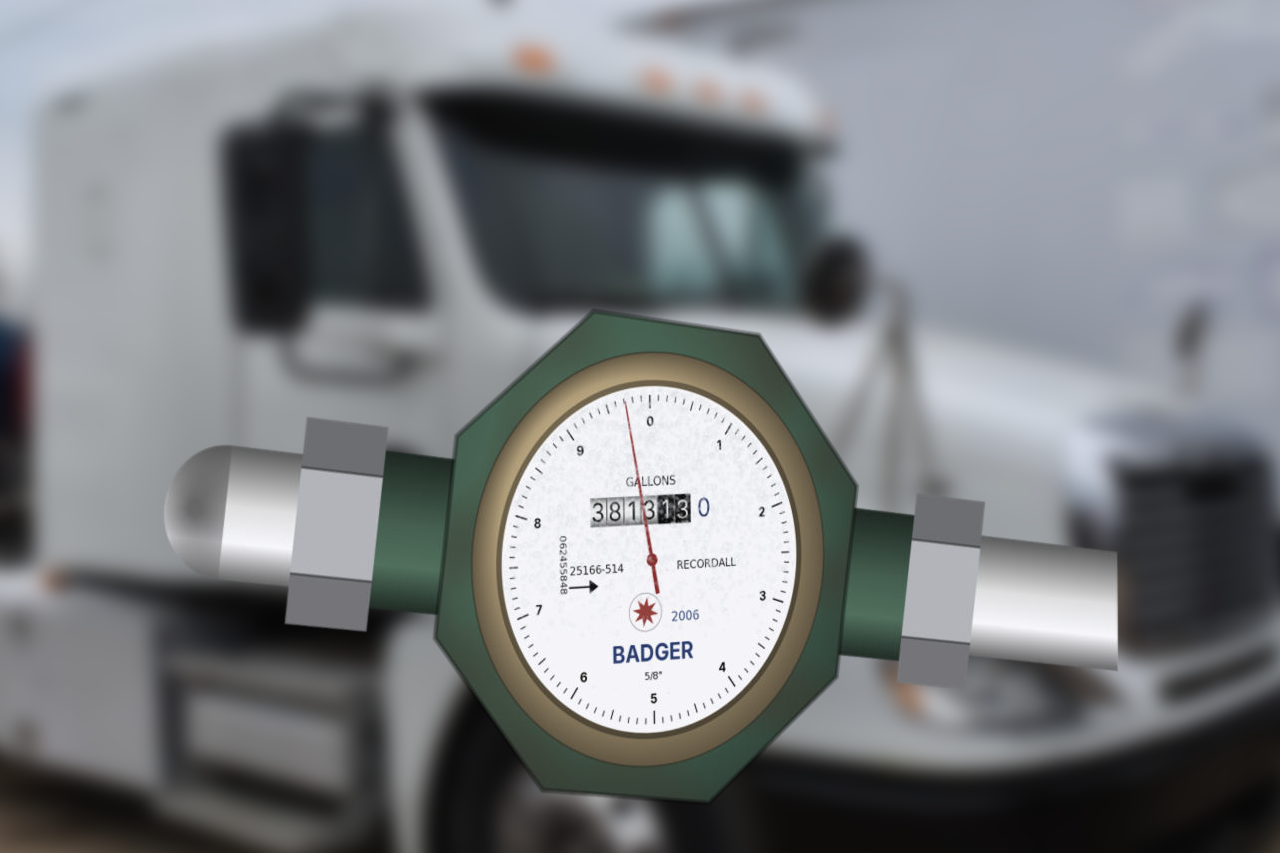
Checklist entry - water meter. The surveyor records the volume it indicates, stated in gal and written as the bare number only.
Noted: 3813129.7
